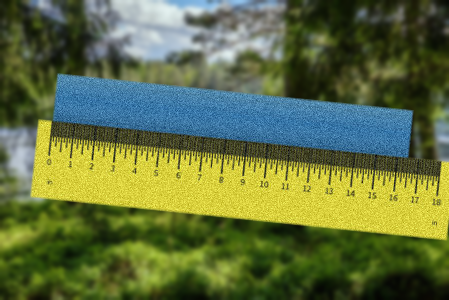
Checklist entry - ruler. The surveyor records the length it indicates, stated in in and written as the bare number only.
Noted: 16.5
